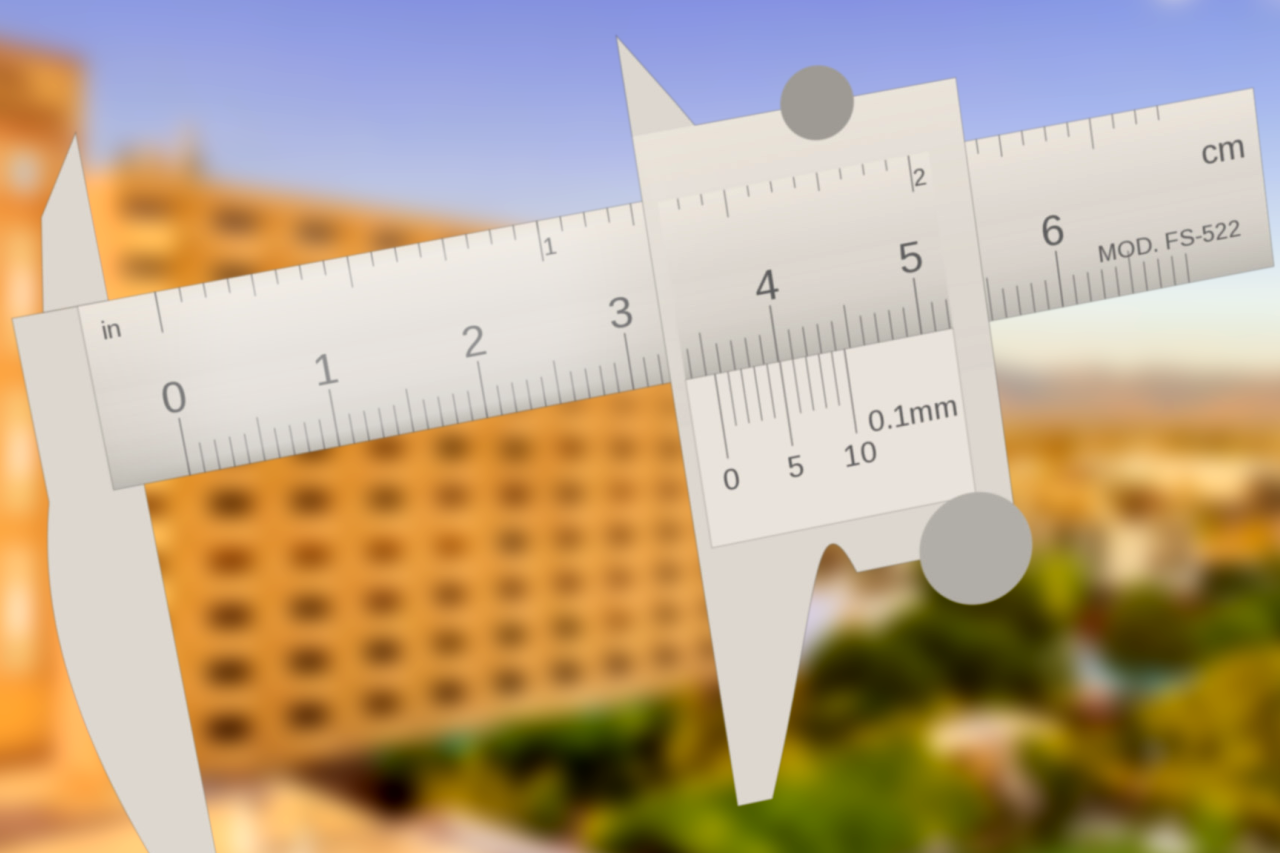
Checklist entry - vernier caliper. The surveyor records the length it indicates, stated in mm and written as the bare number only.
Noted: 35.6
